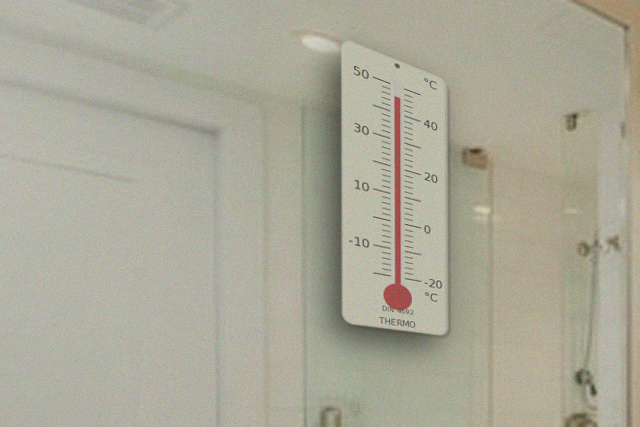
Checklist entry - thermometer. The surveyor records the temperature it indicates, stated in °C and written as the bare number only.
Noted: 46
